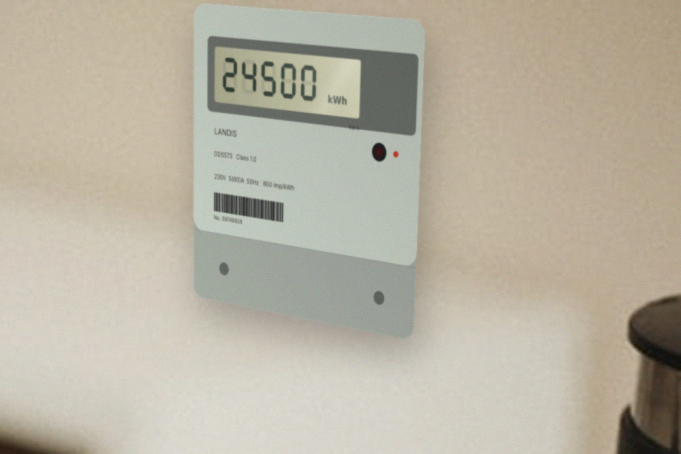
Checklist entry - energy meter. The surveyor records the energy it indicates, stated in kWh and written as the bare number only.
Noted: 24500
